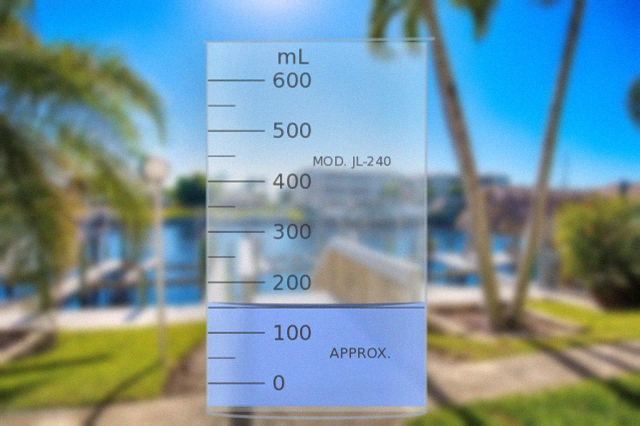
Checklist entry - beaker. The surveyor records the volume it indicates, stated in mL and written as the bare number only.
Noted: 150
